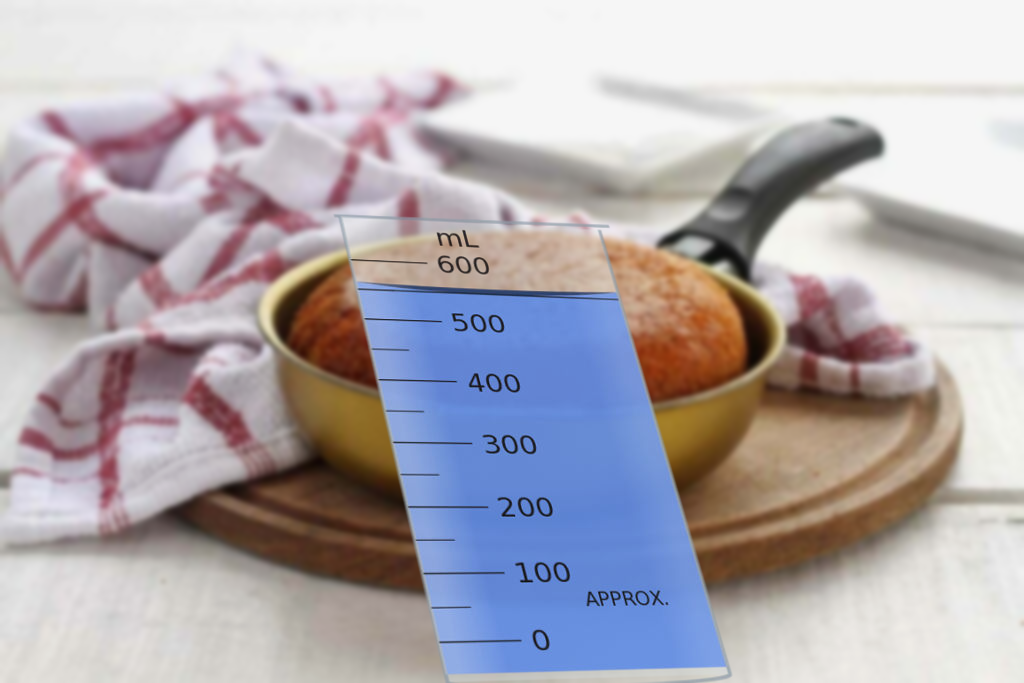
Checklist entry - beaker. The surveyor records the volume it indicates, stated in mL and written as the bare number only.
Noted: 550
